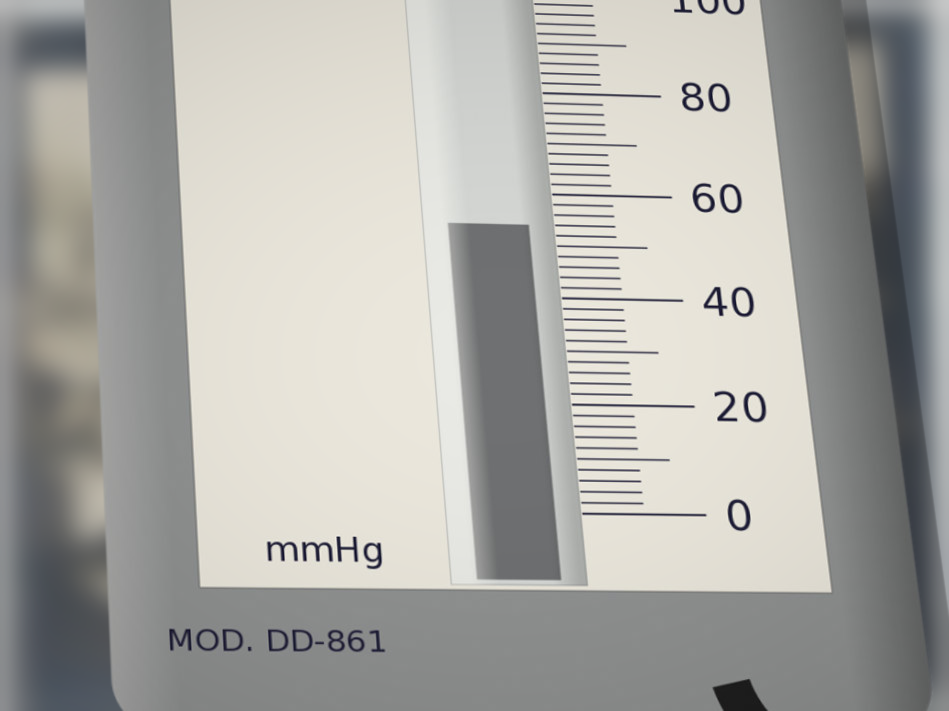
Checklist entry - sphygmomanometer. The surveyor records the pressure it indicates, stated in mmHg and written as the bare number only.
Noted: 54
